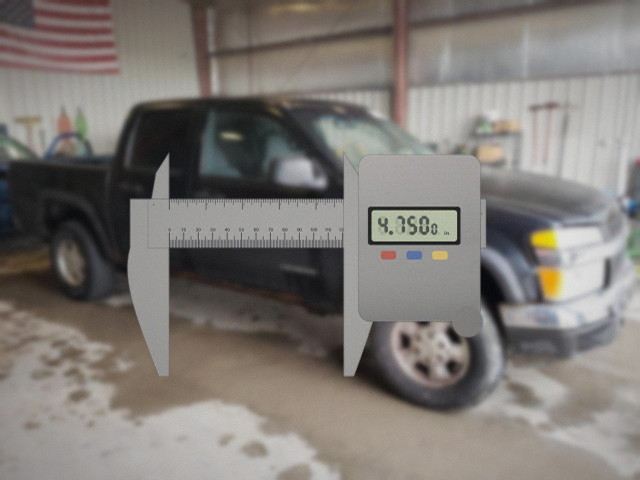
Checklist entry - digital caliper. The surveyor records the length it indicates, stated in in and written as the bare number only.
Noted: 4.7500
